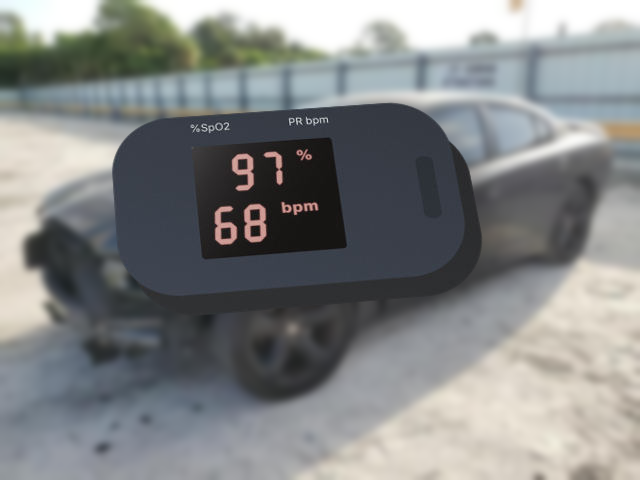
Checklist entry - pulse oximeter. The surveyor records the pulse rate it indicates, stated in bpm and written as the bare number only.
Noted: 68
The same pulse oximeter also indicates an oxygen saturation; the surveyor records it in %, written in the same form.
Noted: 97
